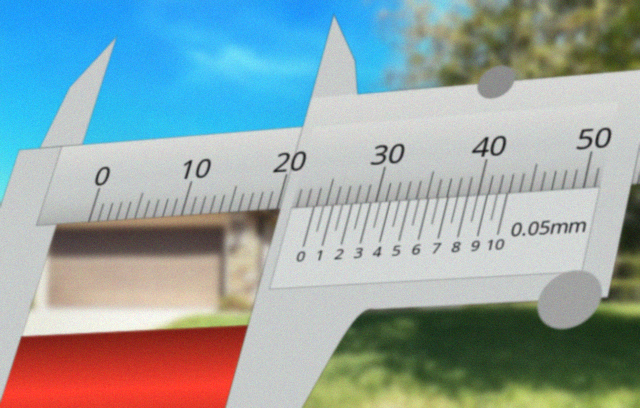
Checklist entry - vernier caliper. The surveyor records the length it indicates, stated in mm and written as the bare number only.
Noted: 23.8
